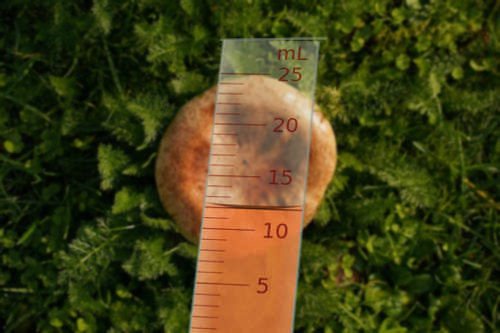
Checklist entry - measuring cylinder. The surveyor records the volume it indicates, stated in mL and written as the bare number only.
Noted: 12
